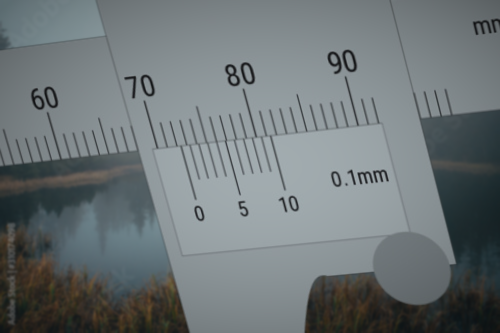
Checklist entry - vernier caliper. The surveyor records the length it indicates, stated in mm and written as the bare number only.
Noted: 72.4
